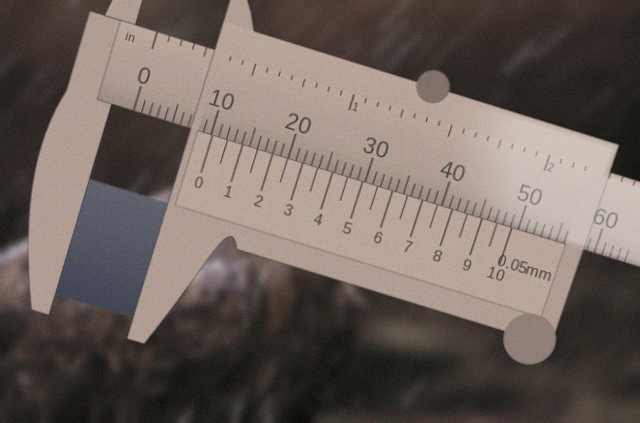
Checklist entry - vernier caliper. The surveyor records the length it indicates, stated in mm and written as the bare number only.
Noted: 10.2
